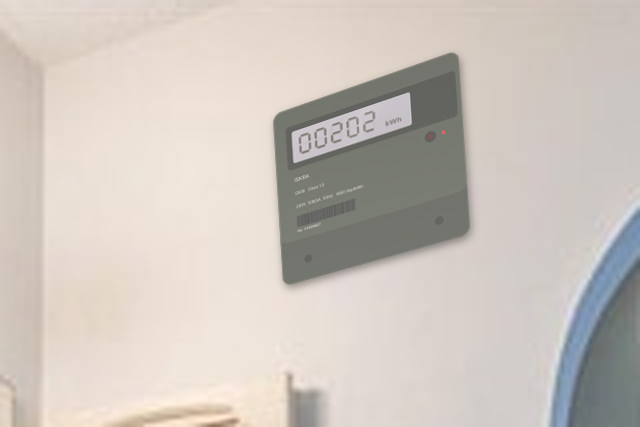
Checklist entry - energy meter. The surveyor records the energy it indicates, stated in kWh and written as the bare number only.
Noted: 202
